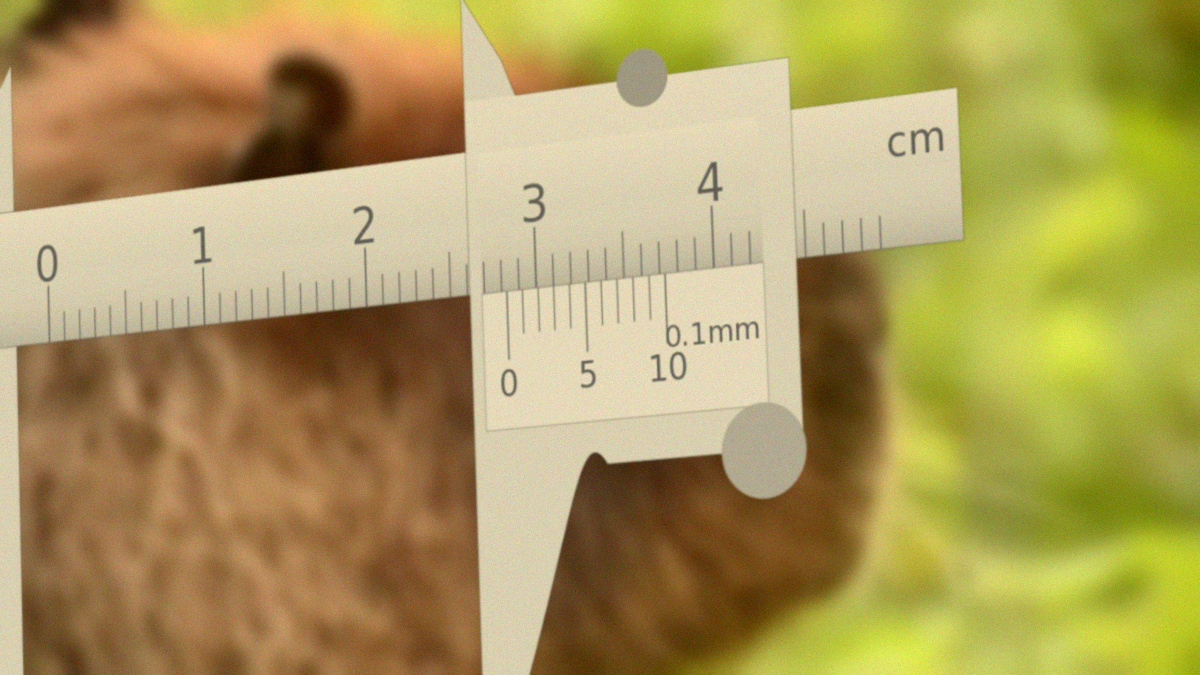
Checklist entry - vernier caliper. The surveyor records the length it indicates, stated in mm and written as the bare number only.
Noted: 28.3
